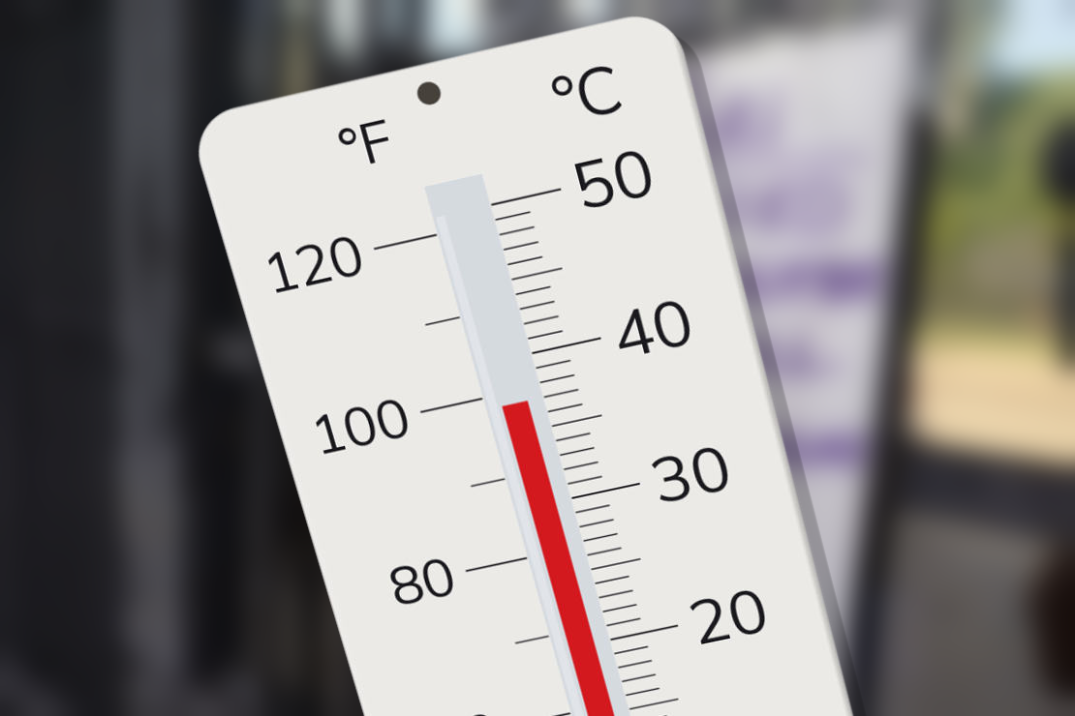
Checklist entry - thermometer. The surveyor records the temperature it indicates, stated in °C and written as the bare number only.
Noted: 37
